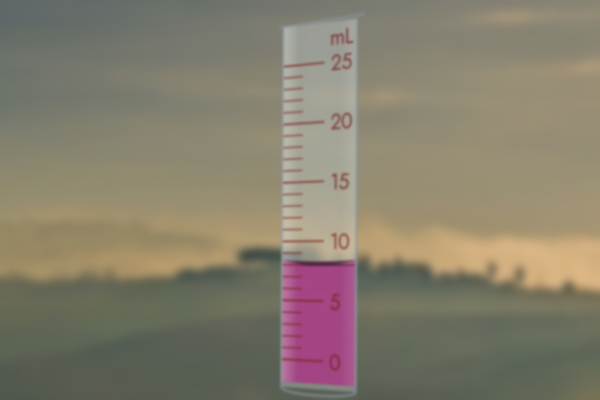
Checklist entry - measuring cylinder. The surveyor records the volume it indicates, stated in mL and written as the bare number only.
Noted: 8
